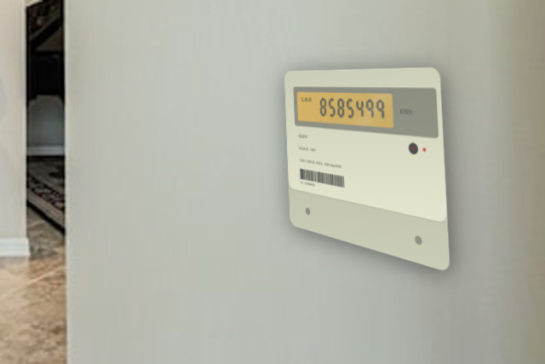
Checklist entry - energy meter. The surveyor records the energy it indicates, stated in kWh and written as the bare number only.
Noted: 8585499
